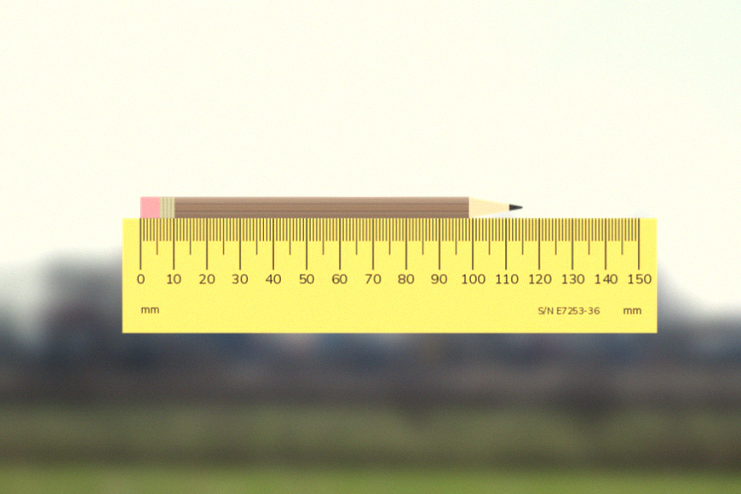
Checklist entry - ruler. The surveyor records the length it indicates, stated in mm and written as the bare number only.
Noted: 115
